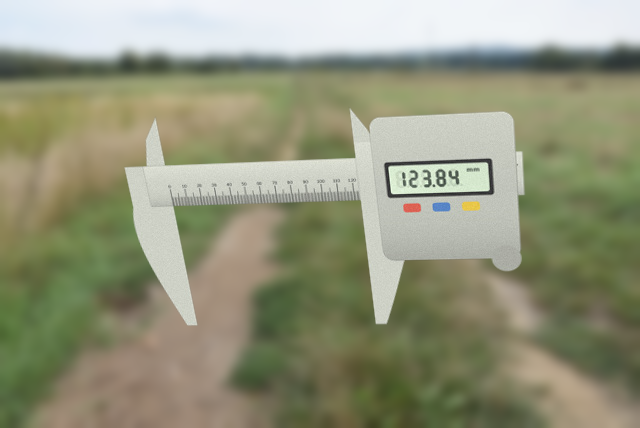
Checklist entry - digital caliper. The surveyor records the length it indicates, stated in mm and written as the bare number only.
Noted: 123.84
